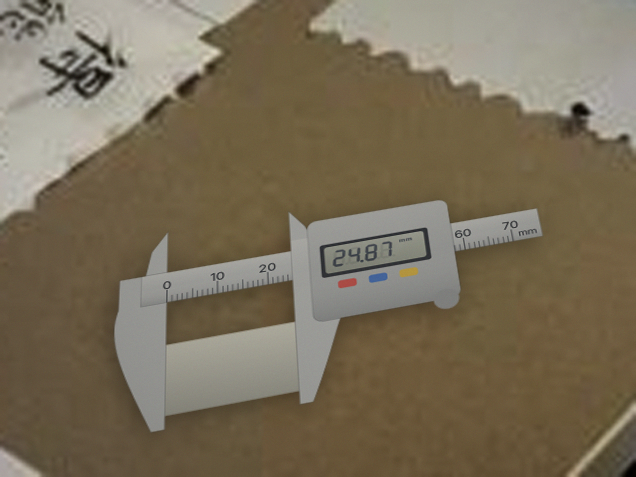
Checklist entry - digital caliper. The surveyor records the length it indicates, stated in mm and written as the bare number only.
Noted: 24.87
